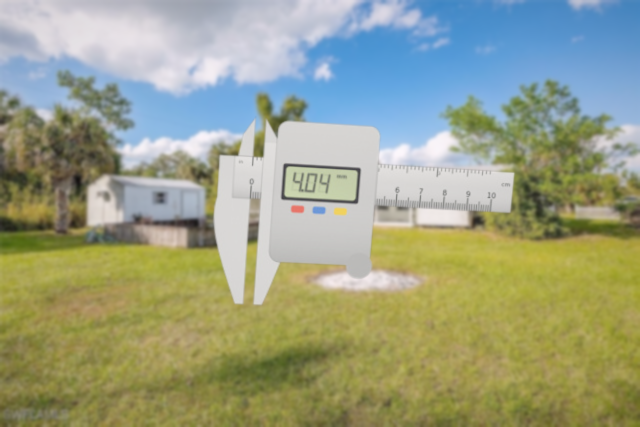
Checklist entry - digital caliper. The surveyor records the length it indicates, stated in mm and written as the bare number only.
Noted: 4.04
